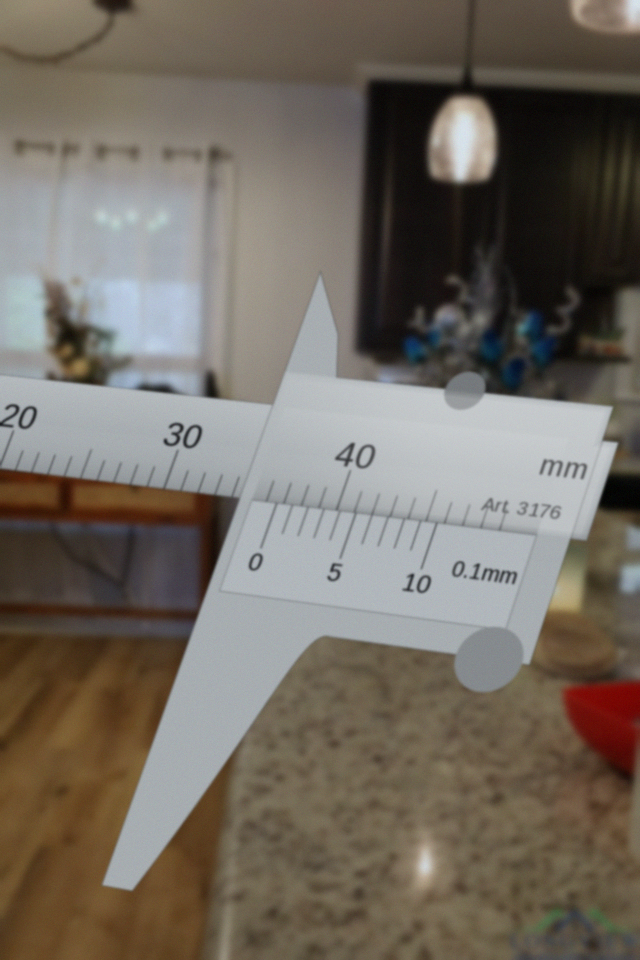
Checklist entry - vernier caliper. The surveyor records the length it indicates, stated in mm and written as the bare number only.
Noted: 36.6
